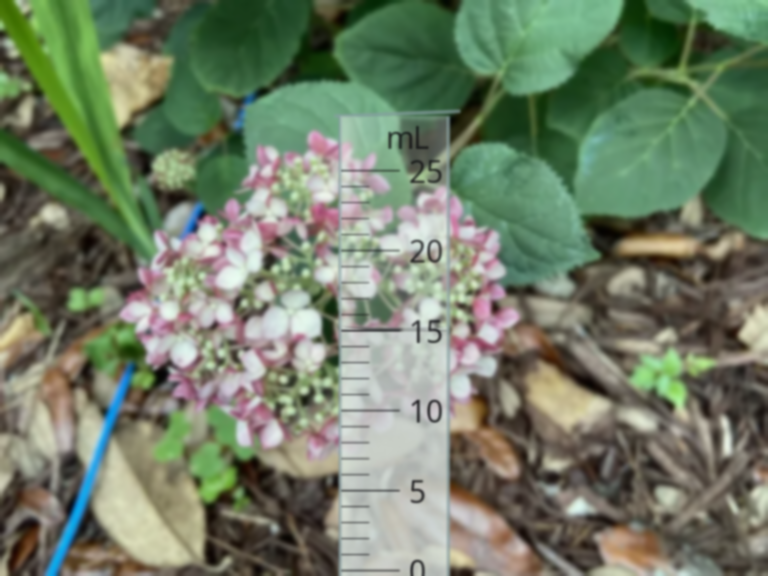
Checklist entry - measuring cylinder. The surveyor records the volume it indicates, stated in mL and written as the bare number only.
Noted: 15
